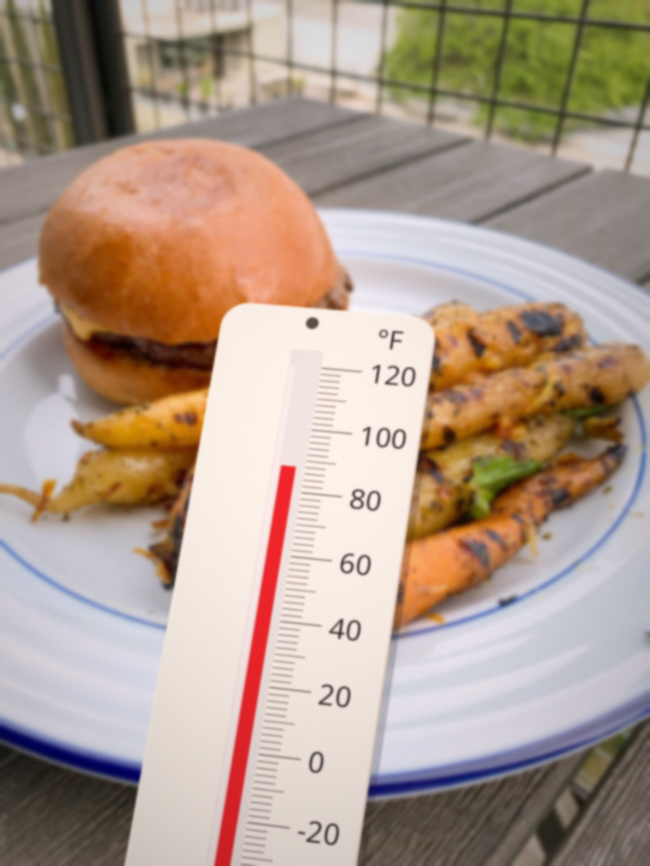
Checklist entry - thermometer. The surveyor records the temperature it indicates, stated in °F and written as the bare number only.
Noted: 88
